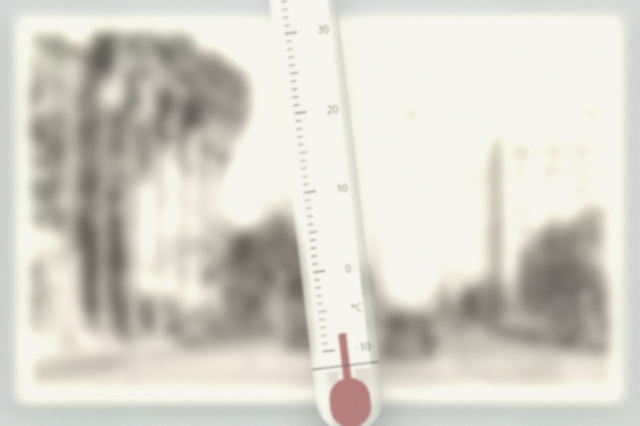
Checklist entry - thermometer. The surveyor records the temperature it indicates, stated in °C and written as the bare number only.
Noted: -8
